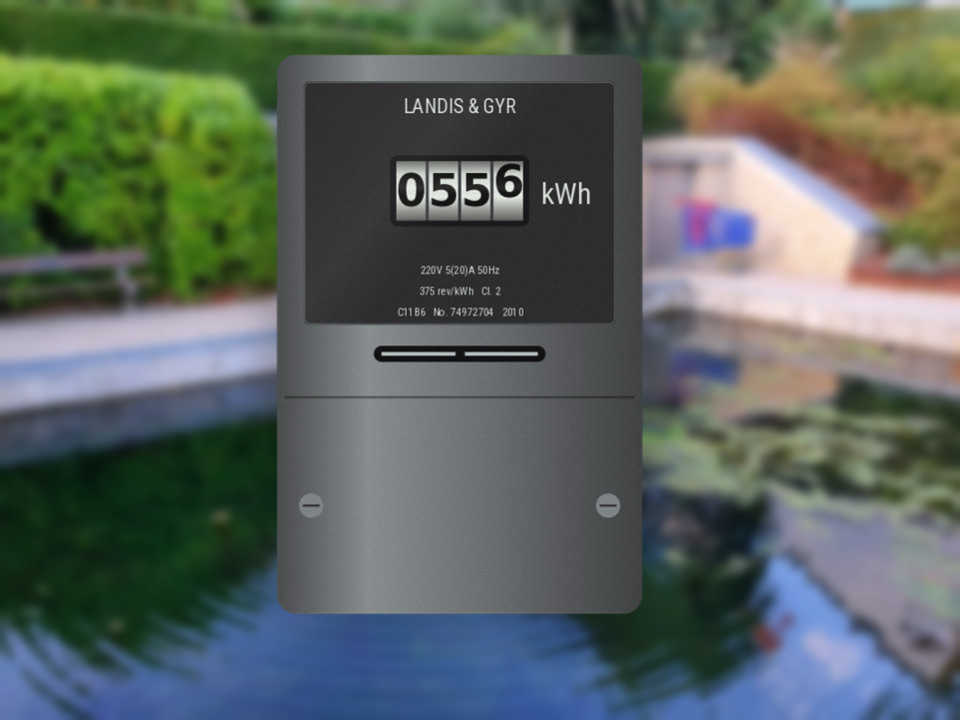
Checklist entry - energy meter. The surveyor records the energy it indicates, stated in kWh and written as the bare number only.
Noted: 556
